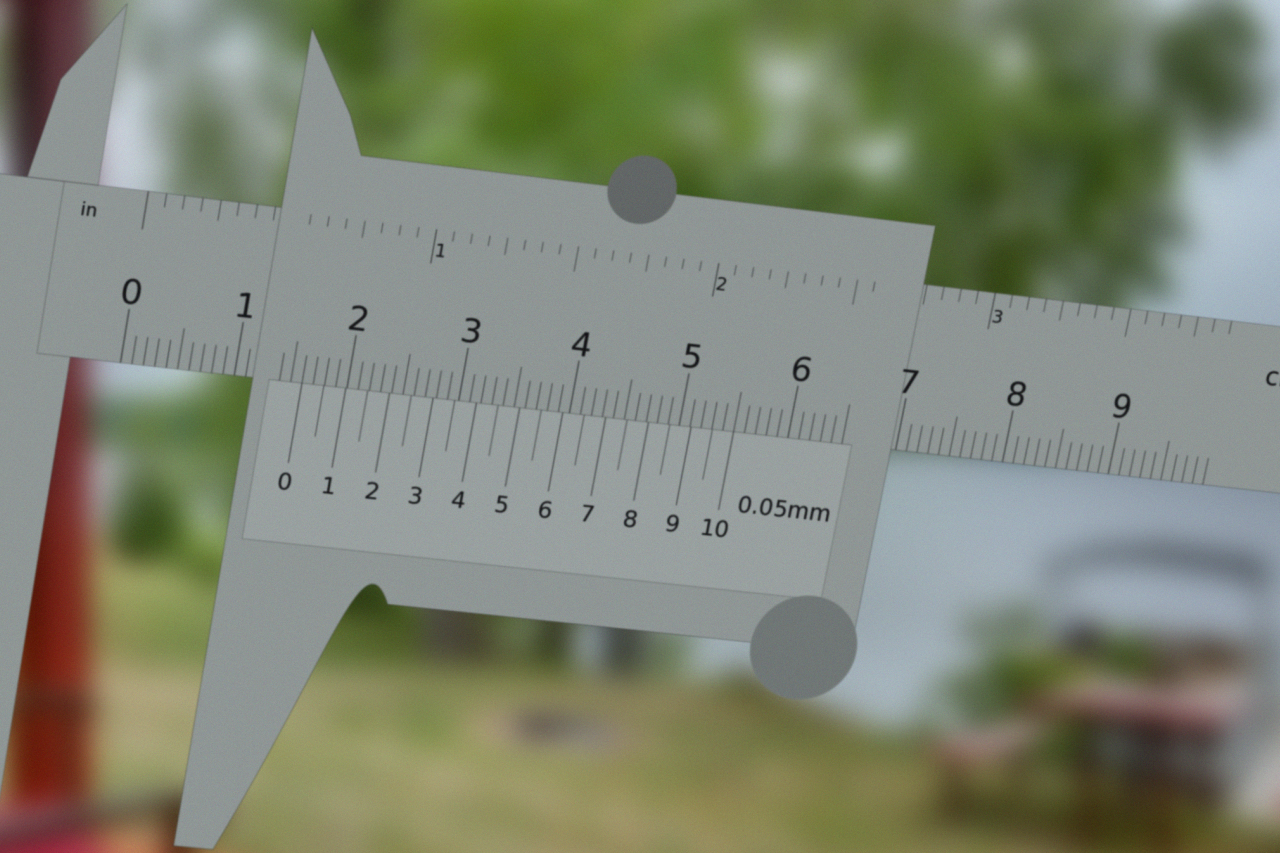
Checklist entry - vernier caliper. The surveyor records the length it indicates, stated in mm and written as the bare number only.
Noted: 16.0
